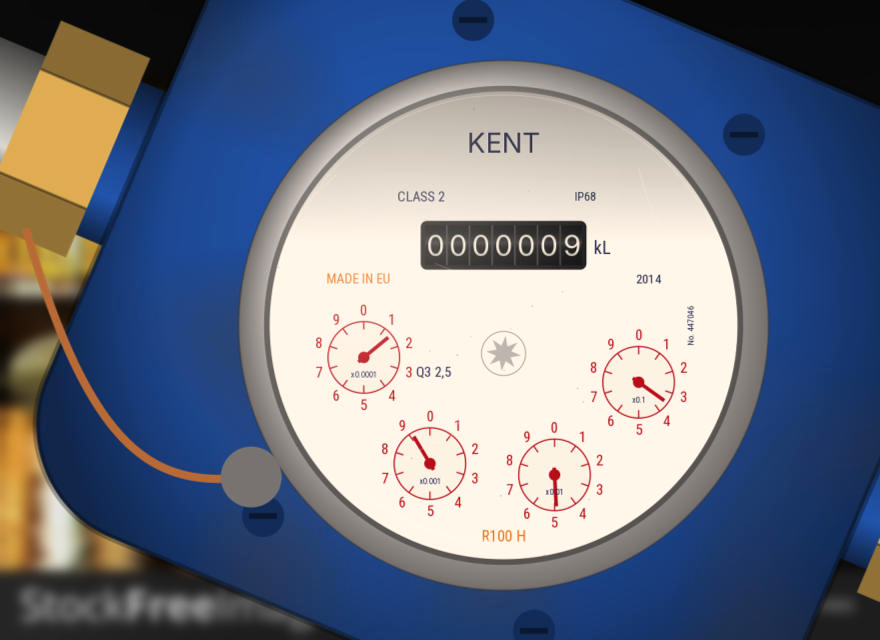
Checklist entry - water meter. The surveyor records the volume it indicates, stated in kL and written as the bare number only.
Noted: 9.3491
